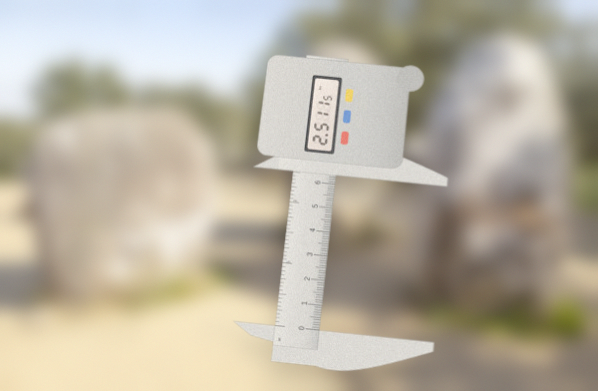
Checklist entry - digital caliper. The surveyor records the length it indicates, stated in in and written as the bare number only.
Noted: 2.5115
